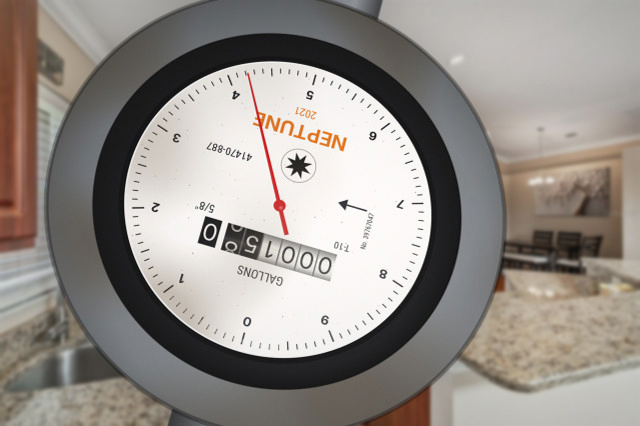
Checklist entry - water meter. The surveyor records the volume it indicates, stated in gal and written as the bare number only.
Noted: 1584.2
